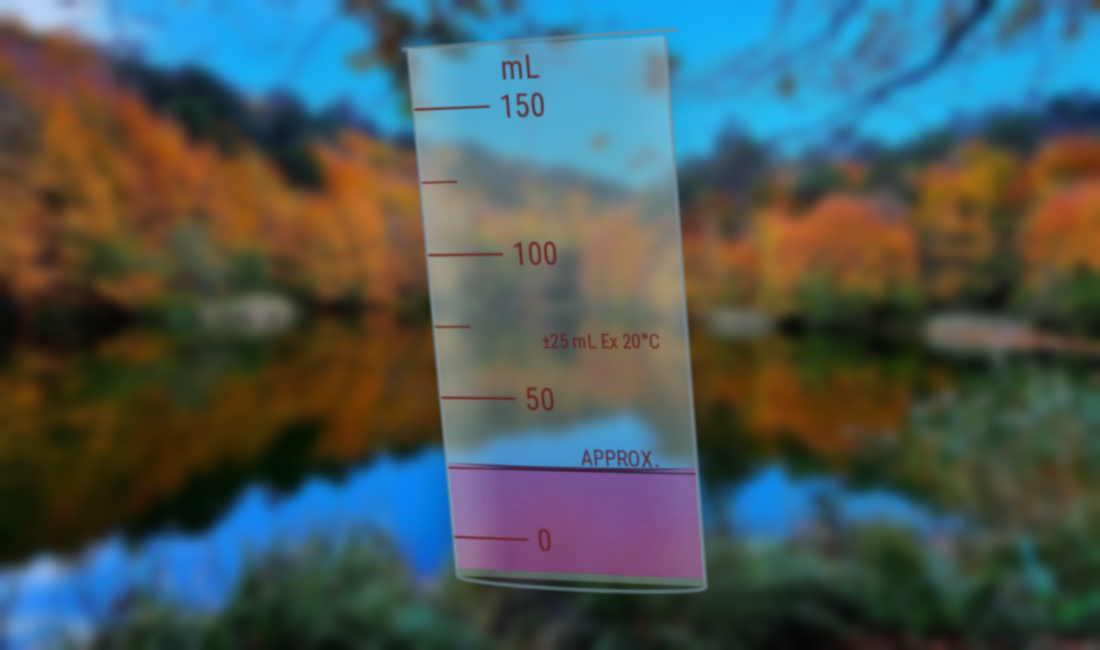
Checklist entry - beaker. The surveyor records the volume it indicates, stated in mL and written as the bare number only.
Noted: 25
